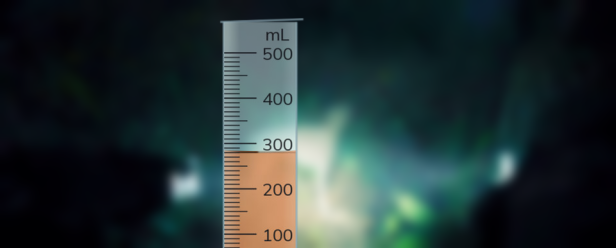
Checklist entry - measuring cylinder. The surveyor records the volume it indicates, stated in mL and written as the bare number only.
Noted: 280
